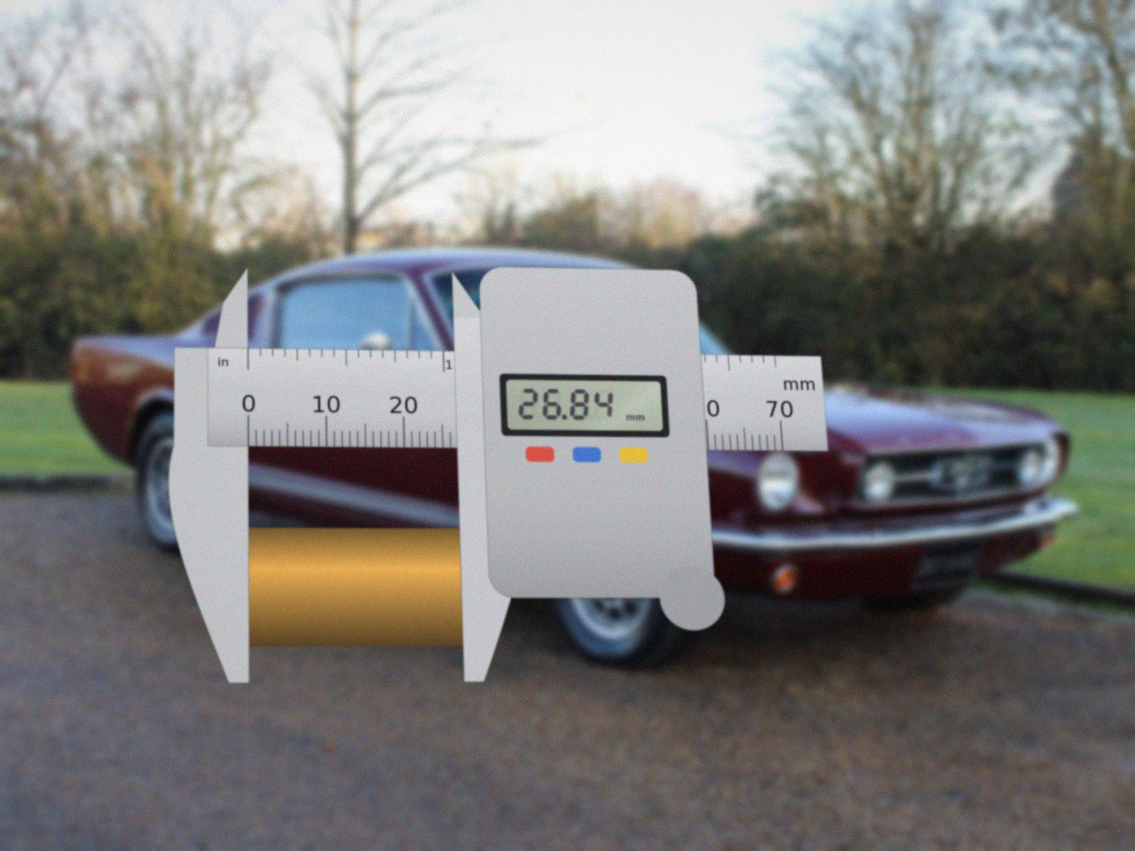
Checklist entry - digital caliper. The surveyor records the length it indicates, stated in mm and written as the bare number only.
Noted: 26.84
